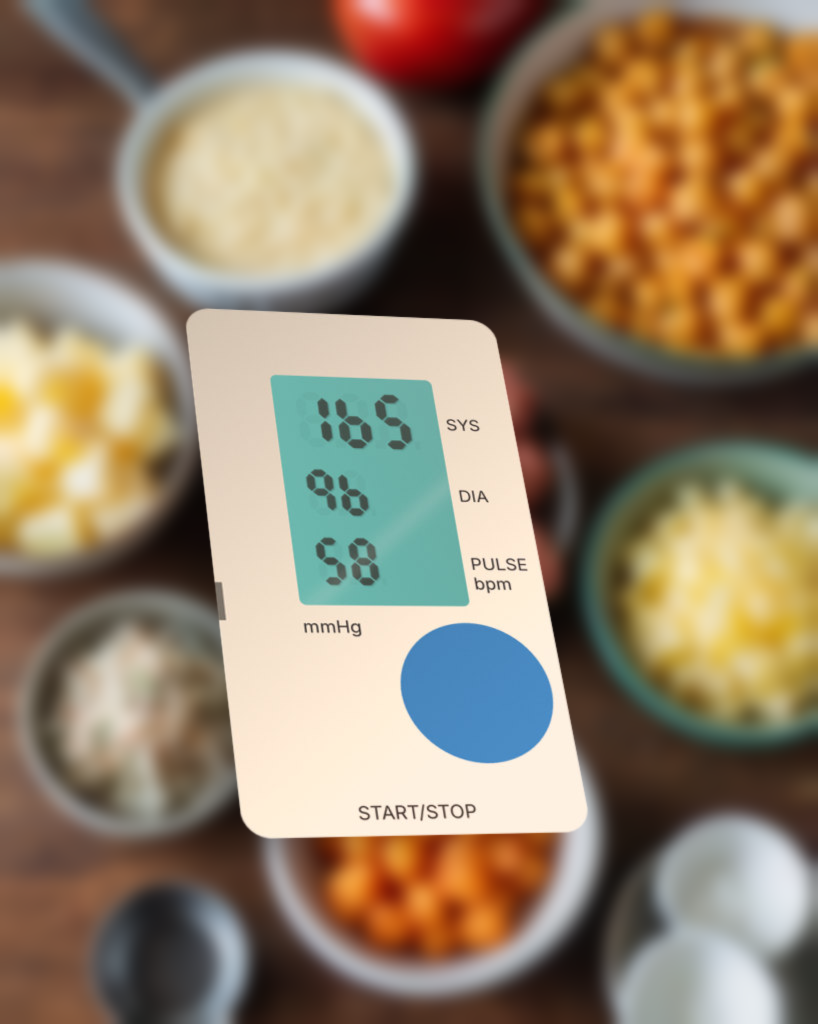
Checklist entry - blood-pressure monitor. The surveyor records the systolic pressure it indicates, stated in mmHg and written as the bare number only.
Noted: 165
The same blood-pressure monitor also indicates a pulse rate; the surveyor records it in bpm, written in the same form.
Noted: 58
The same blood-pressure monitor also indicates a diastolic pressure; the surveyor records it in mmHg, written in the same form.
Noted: 96
